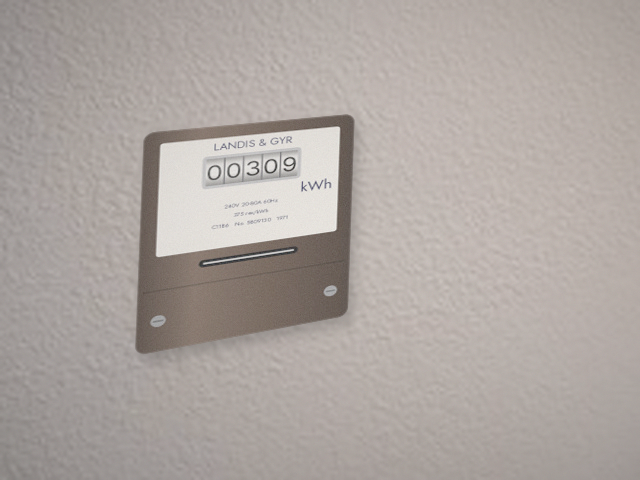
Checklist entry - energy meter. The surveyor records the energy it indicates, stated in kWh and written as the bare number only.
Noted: 309
